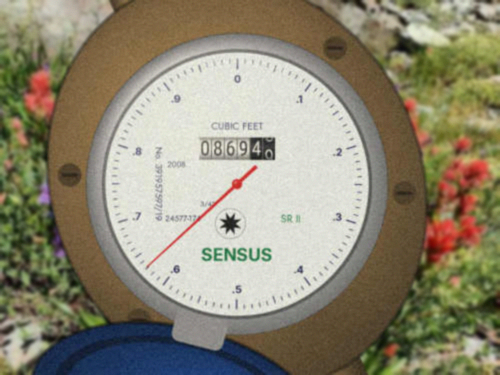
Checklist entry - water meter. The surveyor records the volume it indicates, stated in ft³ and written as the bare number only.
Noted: 86948.63
